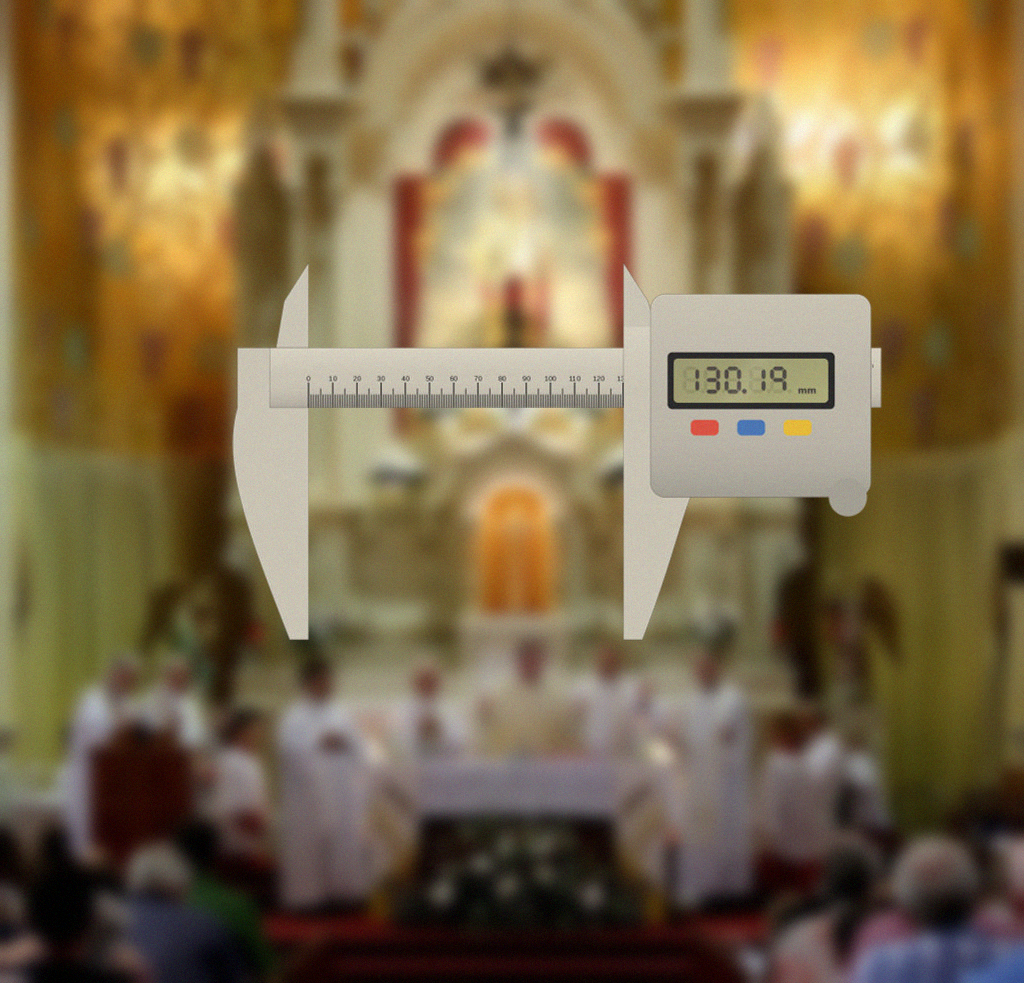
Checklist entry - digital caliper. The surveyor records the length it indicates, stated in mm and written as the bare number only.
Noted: 130.19
